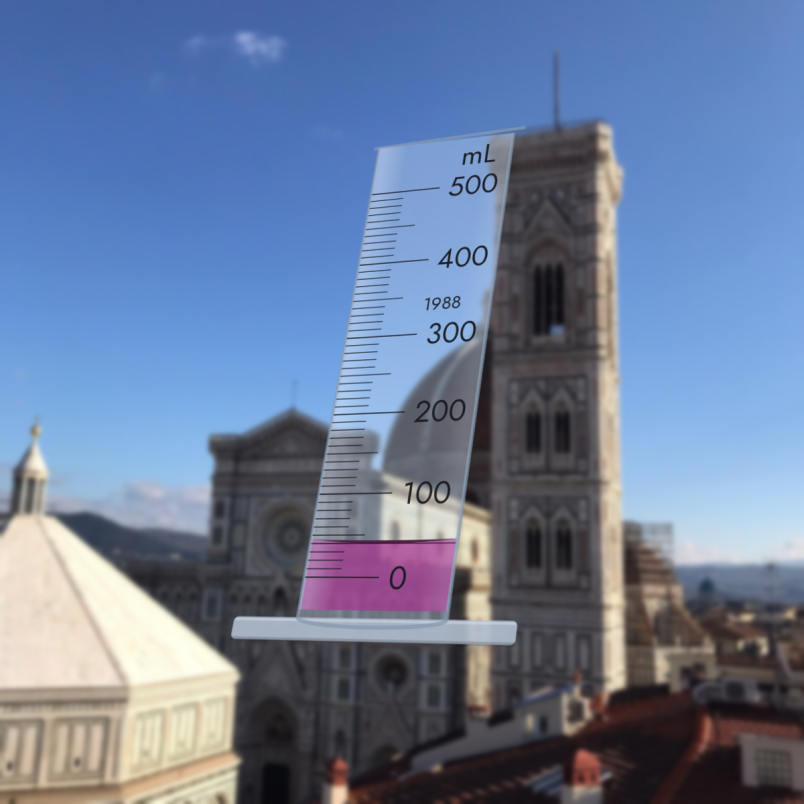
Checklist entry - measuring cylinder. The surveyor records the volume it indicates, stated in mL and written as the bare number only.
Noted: 40
